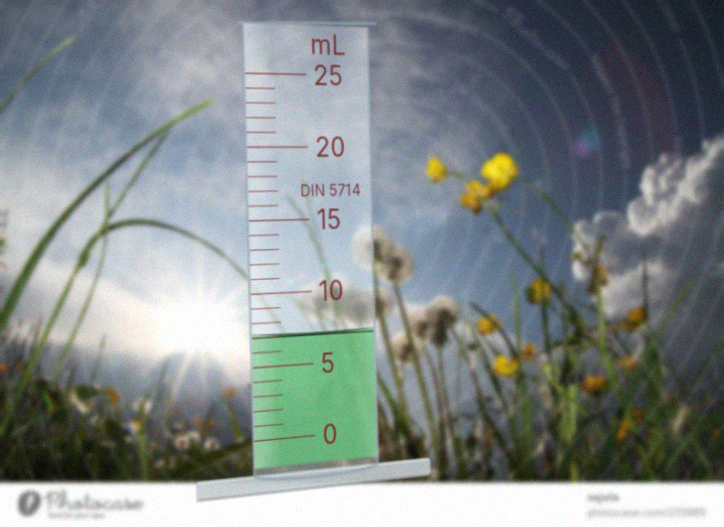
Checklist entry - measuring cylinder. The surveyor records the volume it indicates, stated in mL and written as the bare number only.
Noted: 7
